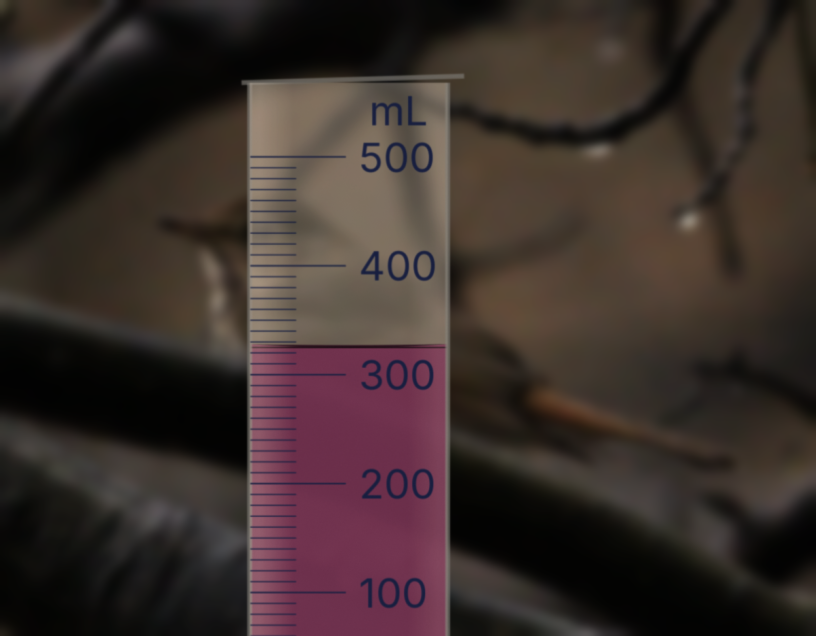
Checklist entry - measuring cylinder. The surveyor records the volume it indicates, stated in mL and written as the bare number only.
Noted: 325
